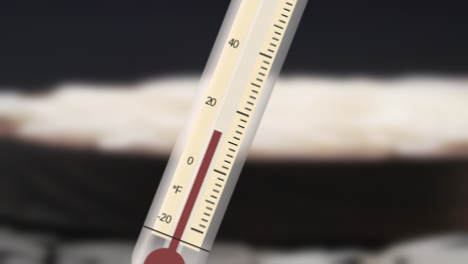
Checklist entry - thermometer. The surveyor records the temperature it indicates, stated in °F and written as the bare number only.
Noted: 12
